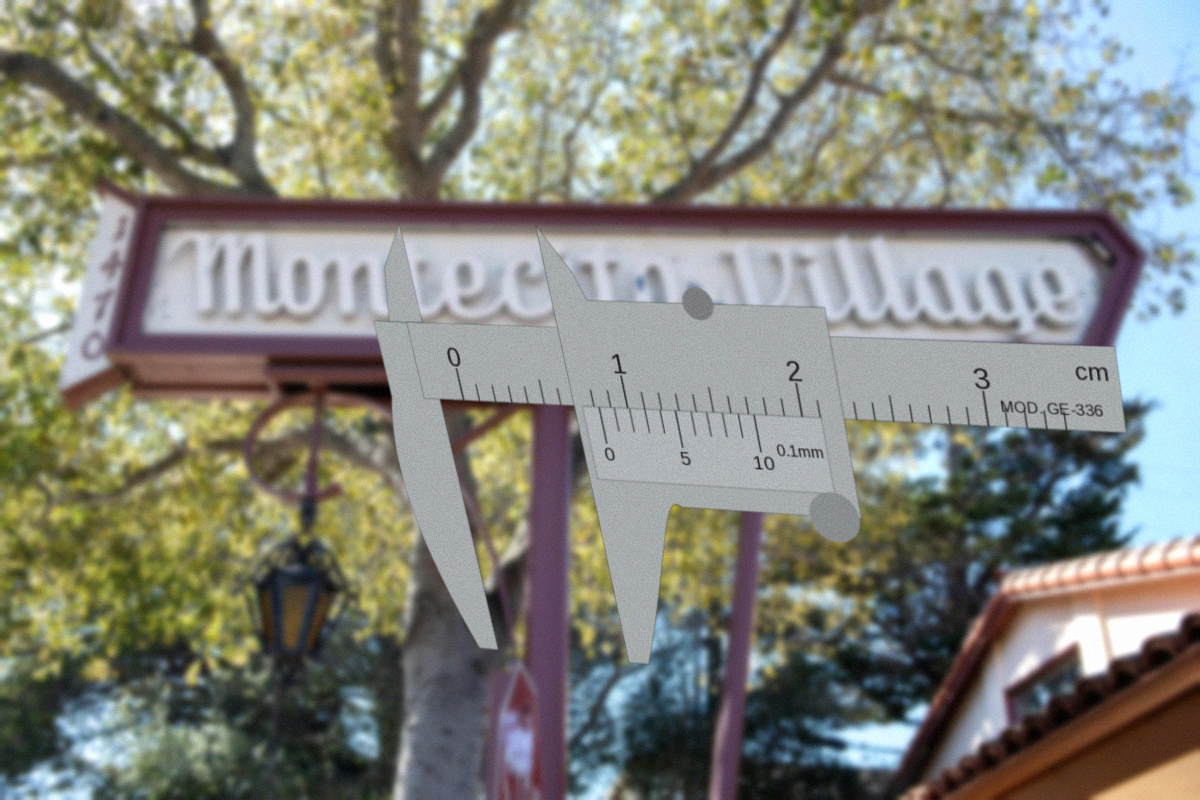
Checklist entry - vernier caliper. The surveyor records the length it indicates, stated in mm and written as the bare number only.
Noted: 8.3
